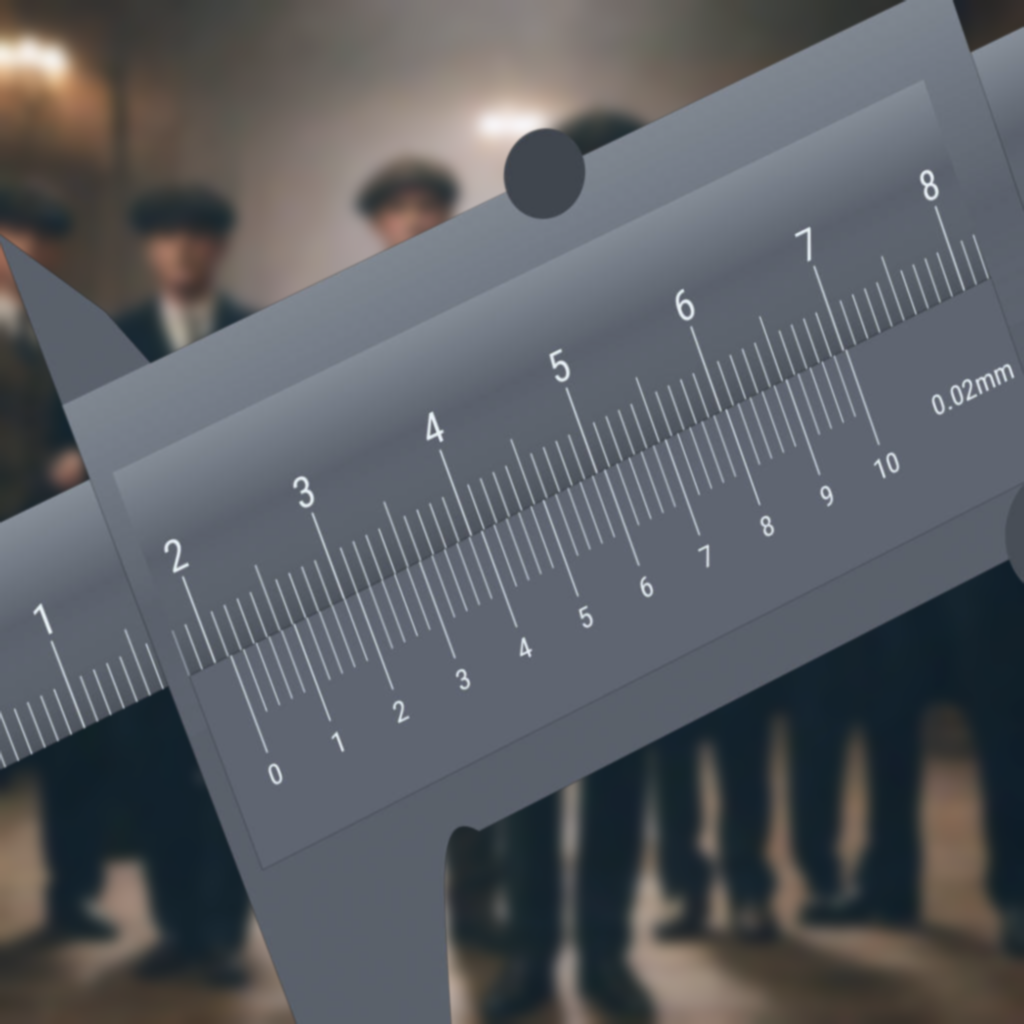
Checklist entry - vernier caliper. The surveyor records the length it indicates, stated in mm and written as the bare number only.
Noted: 21.2
